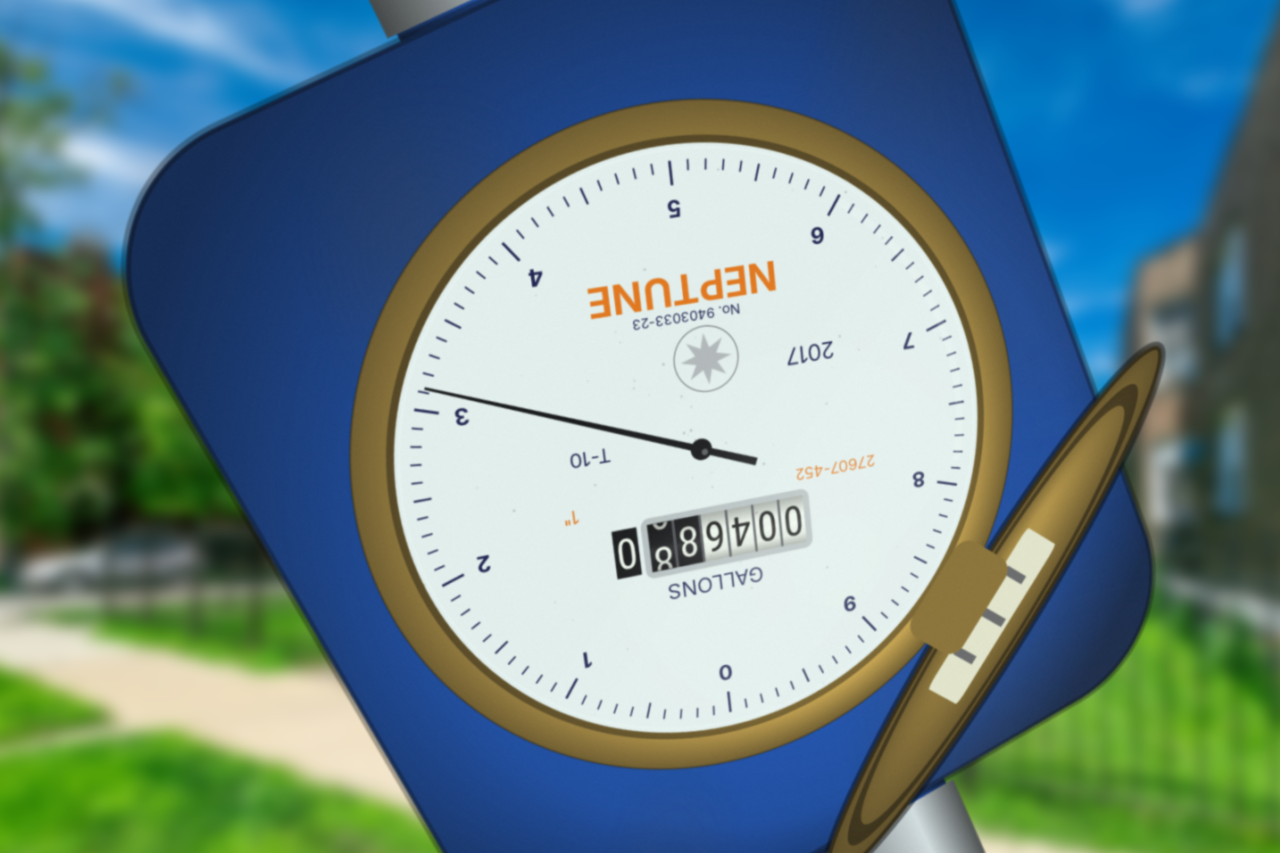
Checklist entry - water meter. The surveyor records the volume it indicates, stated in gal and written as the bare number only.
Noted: 46883.1
